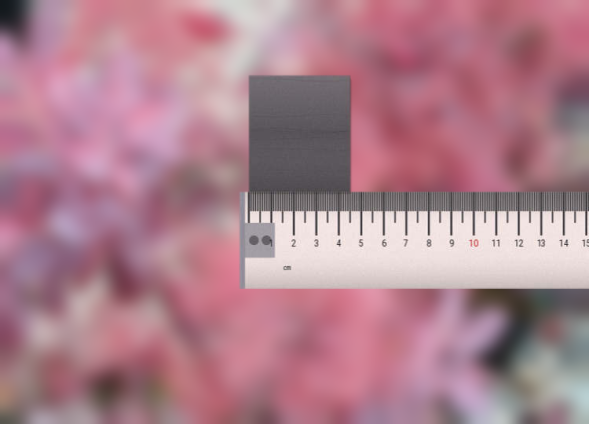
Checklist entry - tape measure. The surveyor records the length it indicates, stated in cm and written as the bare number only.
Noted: 4.5
